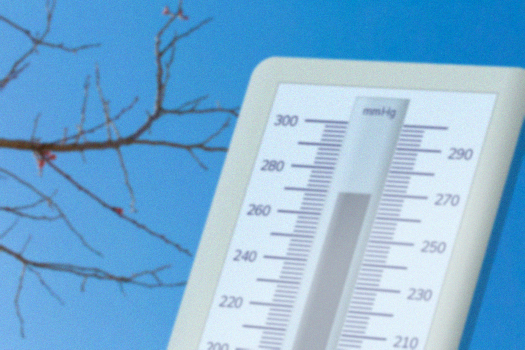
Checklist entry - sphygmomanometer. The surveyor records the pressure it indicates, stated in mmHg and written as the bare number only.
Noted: 270
